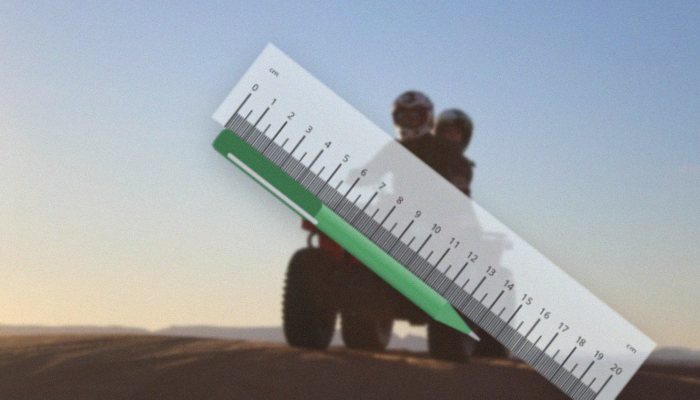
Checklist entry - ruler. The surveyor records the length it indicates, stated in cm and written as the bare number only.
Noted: 14.5
